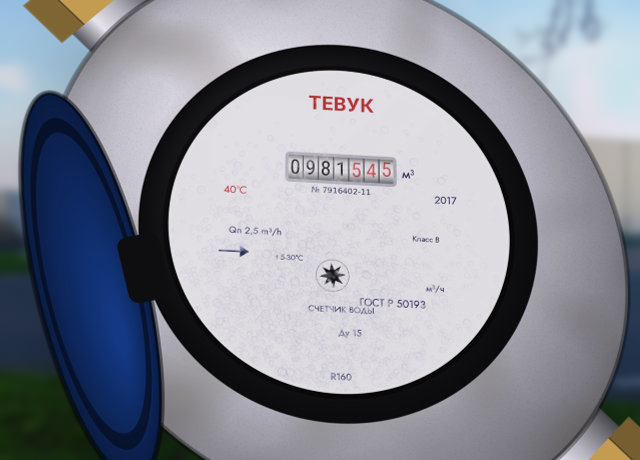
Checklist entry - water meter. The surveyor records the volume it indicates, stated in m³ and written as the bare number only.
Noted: 981.545
